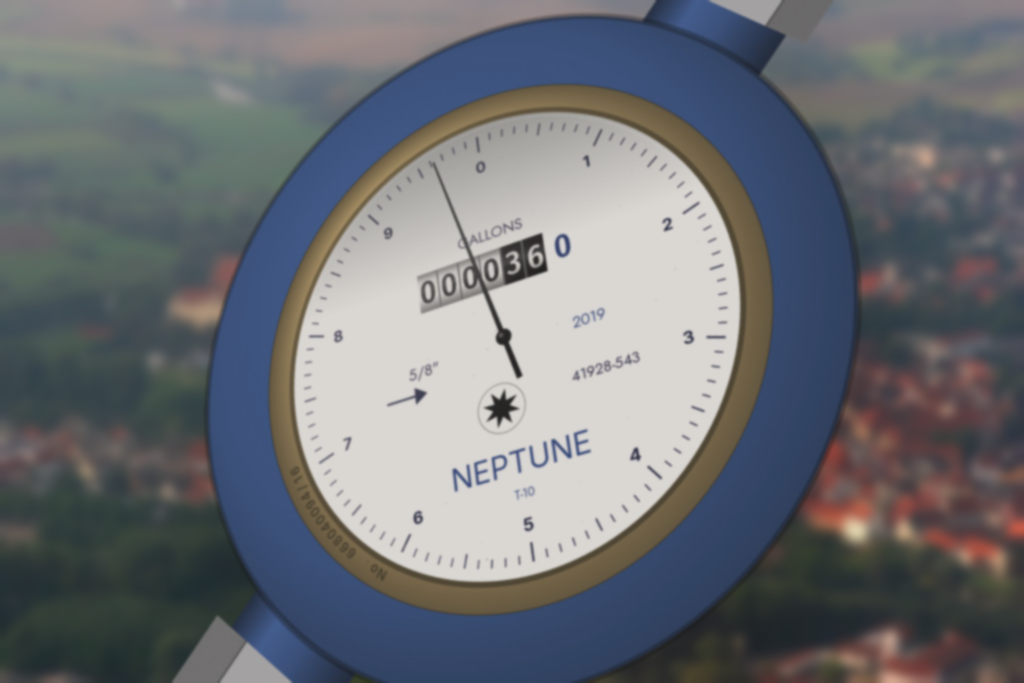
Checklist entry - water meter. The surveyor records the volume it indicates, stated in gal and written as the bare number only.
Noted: 359.6
